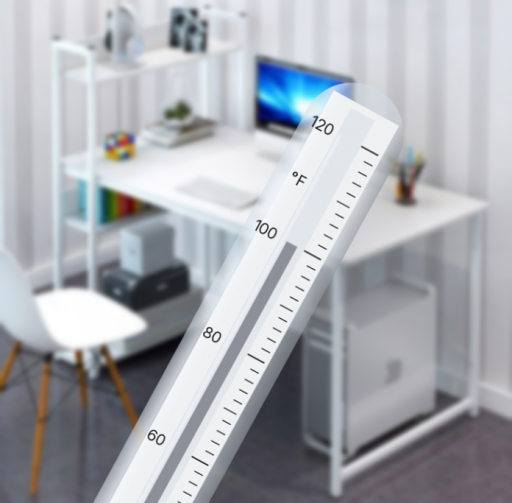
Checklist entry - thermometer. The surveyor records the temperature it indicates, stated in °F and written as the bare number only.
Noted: 100
